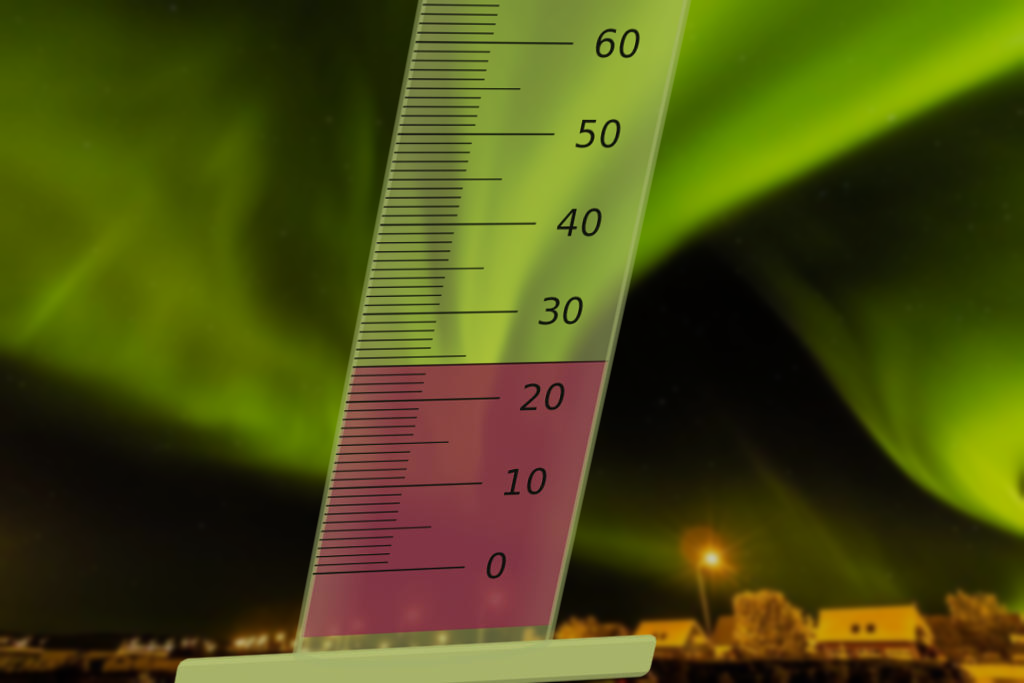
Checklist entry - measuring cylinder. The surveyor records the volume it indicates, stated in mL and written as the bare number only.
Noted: 24
